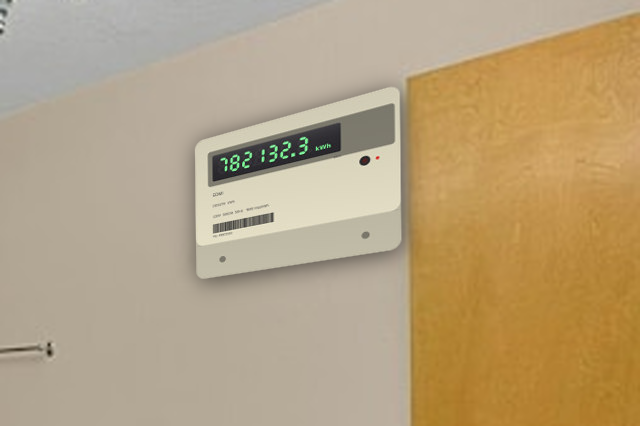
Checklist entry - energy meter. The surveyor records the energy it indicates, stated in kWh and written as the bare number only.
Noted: 782132.3
